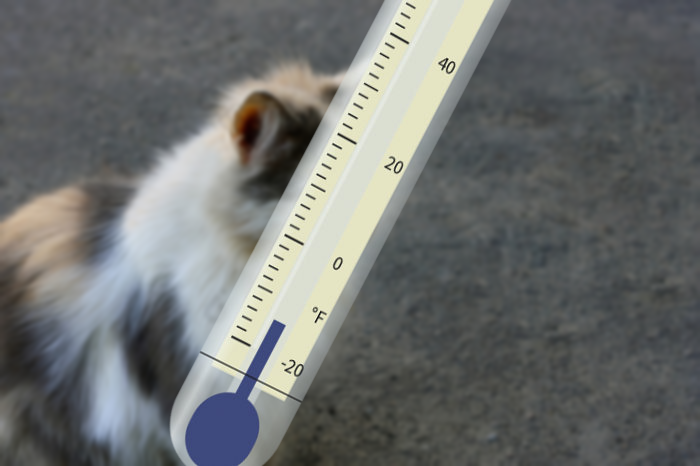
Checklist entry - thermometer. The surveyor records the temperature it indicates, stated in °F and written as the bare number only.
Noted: -14
